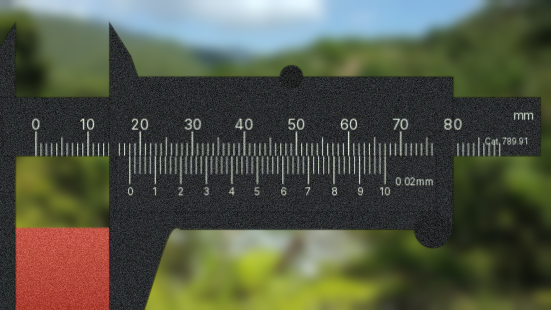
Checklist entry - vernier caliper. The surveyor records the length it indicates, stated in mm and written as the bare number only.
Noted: 18.0
